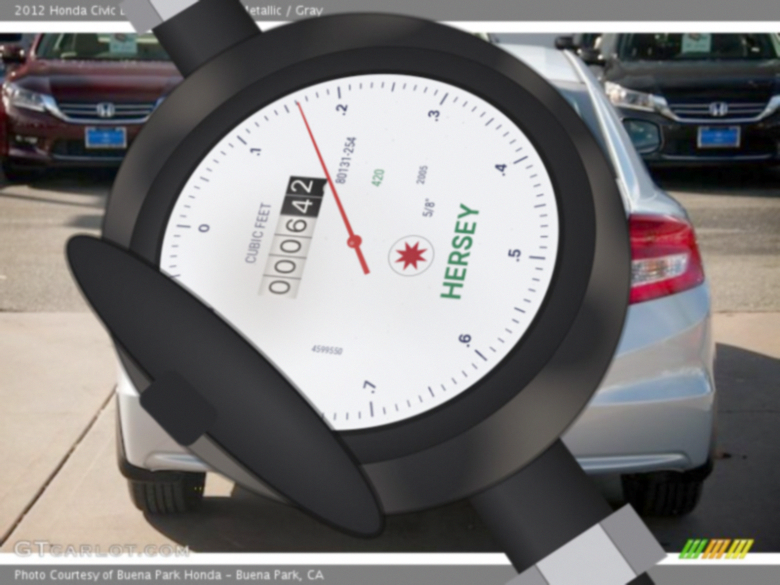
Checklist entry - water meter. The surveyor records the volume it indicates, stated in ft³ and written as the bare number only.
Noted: 642.16
